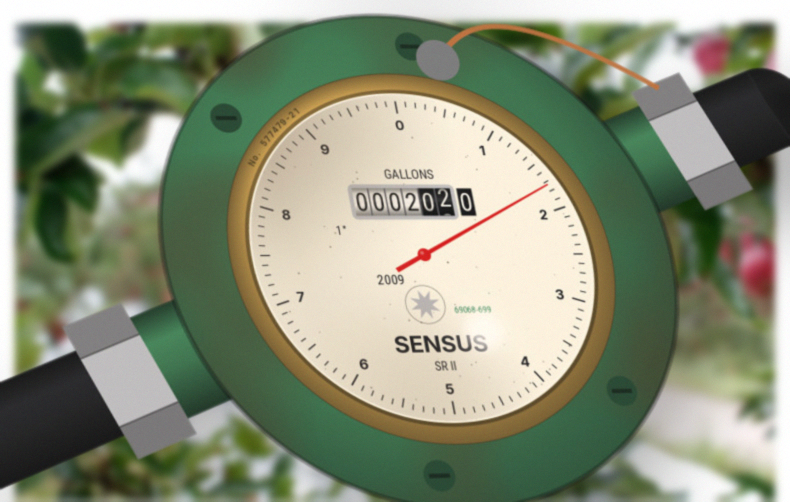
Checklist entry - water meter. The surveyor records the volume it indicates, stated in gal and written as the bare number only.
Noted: 2021.7
